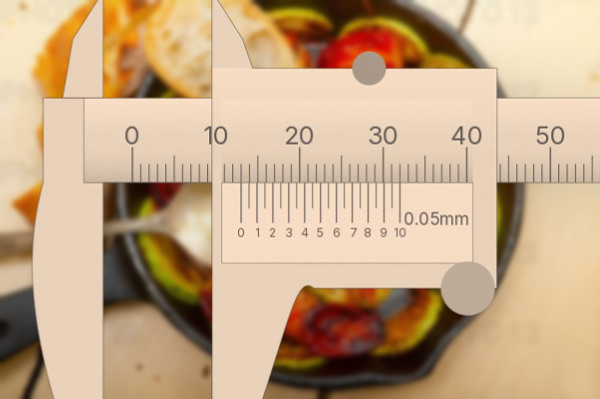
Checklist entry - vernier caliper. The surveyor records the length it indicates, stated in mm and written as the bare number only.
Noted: 13.0
